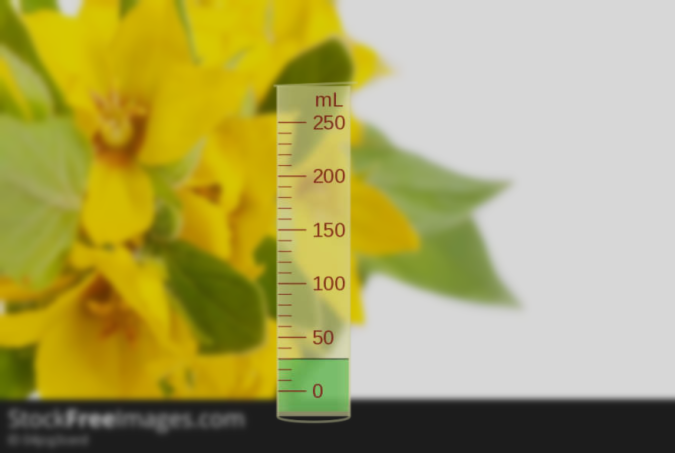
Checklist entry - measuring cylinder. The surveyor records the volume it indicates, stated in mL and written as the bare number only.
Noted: 30
